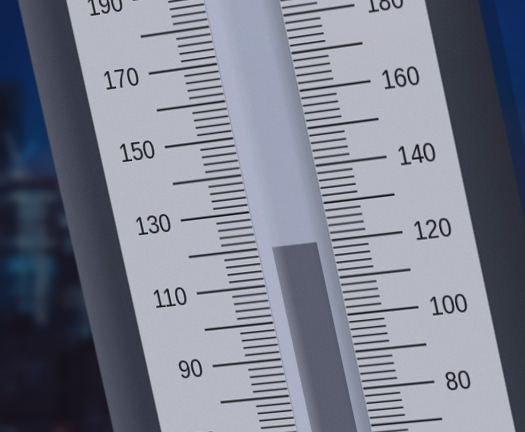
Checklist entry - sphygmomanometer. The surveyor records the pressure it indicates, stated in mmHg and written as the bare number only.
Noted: 120
